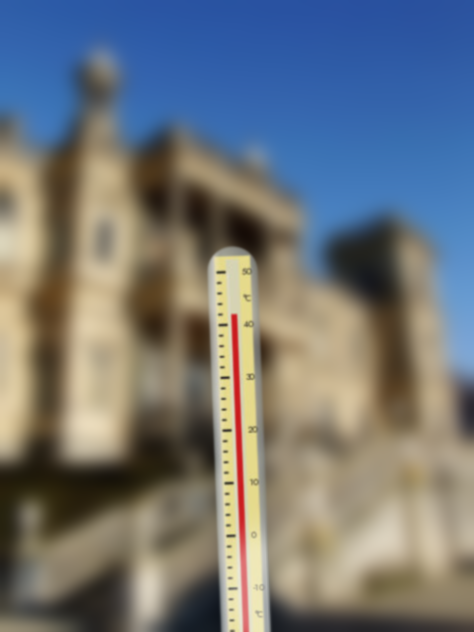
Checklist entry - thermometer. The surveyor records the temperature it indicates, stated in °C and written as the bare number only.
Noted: 42
